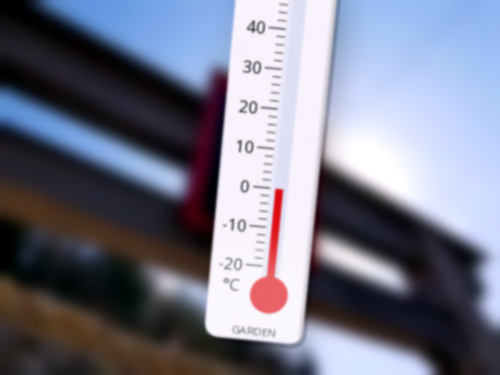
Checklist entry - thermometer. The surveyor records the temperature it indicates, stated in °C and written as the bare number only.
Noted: 0
